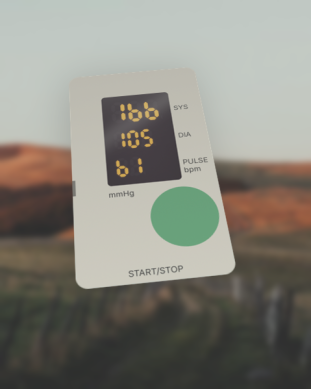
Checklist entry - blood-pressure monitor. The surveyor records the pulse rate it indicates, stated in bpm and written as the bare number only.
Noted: 61
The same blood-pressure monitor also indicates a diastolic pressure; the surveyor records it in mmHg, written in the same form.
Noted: 105
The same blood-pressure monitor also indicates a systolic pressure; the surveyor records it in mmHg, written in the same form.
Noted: 166
